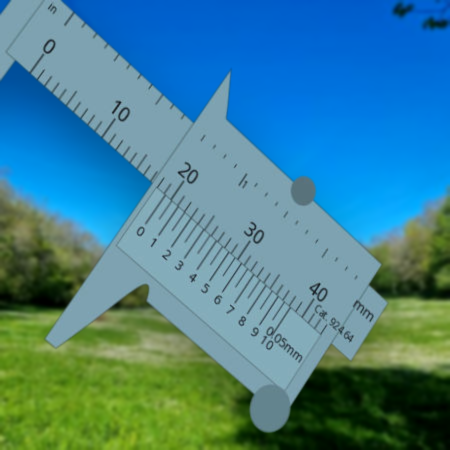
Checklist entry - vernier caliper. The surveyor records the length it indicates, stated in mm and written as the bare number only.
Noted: 19.2
